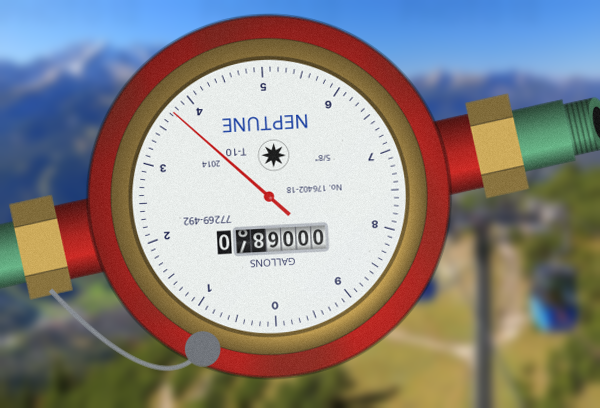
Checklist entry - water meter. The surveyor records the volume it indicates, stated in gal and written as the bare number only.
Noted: 6873.7
